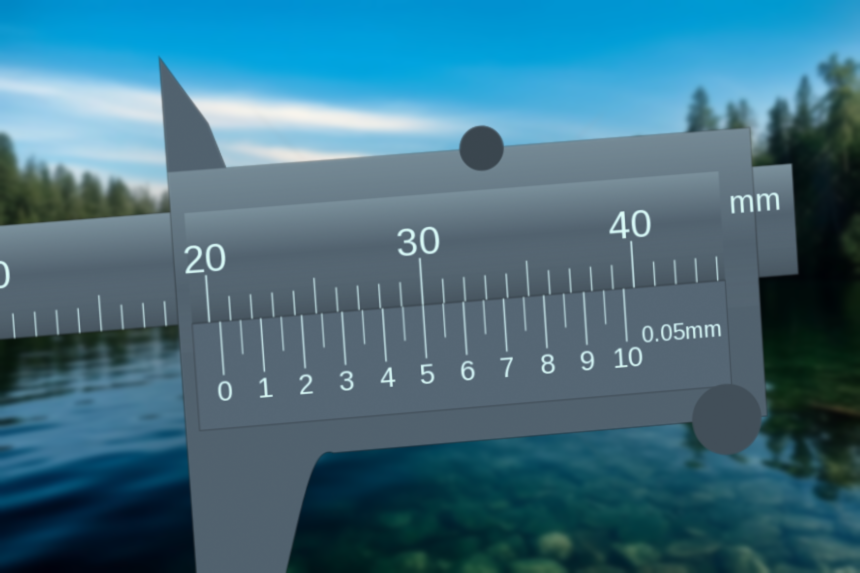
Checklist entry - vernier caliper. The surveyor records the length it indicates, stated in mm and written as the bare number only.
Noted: 20.5
